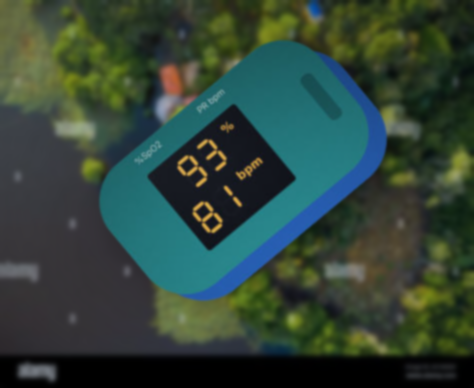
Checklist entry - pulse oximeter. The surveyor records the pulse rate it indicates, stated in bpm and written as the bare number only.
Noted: 81
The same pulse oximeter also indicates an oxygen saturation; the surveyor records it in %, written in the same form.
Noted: 93
